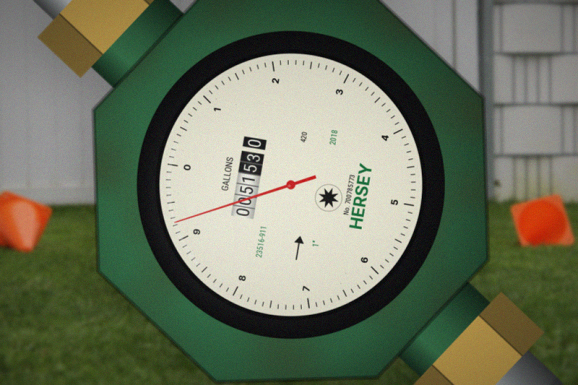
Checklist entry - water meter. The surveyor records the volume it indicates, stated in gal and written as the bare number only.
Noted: 51529.2
